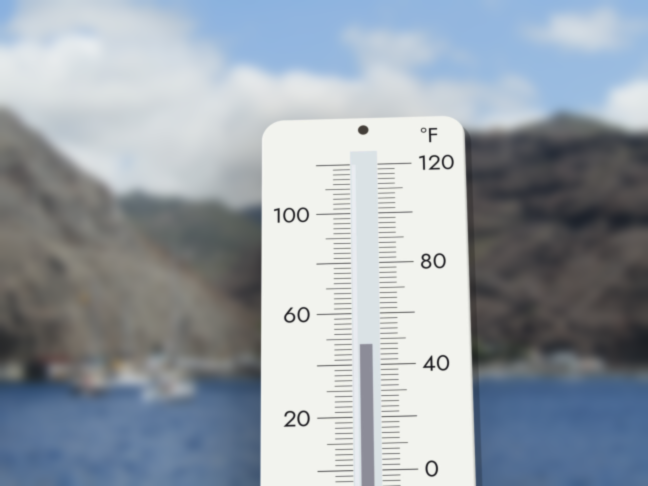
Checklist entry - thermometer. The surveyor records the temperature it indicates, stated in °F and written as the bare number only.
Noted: 48
